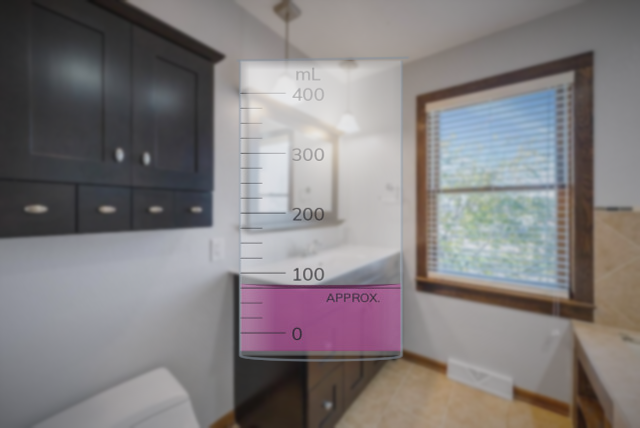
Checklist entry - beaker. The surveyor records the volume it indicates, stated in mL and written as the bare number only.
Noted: 75
